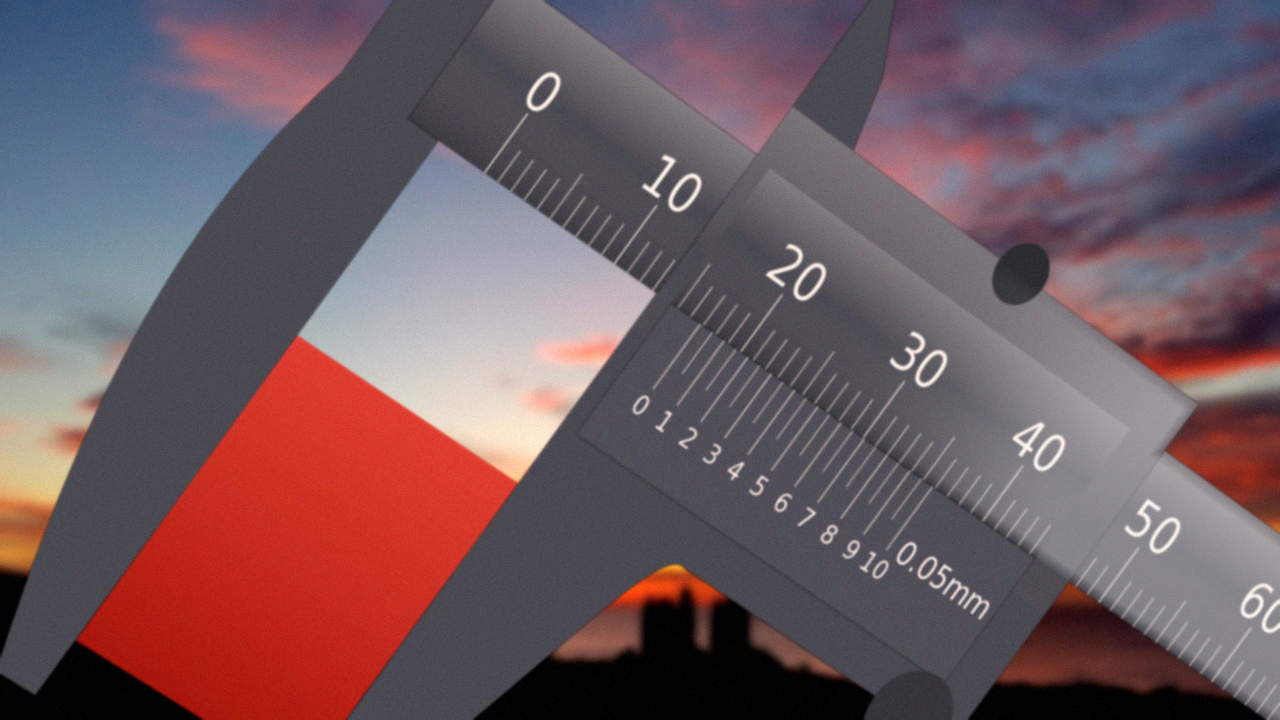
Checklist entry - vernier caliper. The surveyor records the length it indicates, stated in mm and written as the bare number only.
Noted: 16.8
